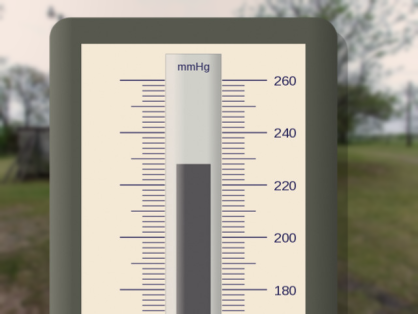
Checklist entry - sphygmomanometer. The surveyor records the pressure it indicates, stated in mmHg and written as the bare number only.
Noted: 228
